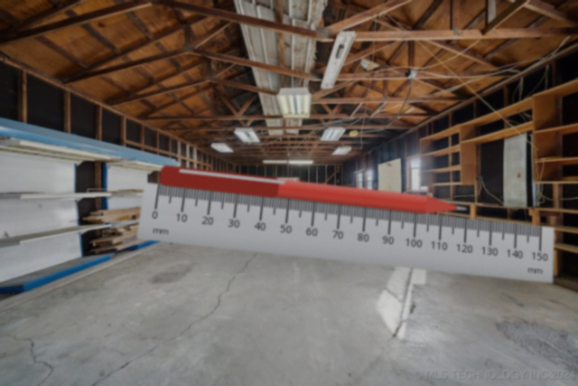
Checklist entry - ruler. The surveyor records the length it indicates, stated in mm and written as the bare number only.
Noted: 120
